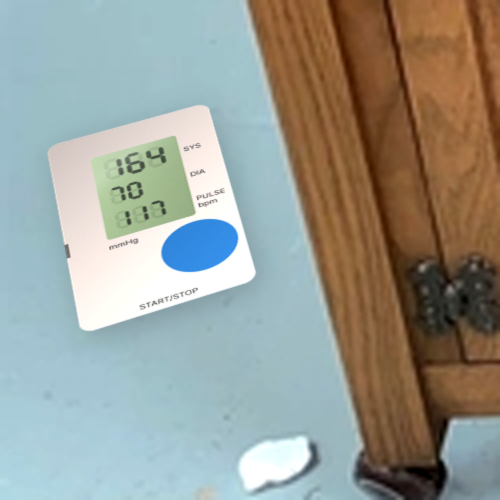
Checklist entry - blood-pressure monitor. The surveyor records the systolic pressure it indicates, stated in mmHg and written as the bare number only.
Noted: 164
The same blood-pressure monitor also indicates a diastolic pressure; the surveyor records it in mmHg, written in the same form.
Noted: 70
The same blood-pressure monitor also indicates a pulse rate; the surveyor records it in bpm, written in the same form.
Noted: 117
